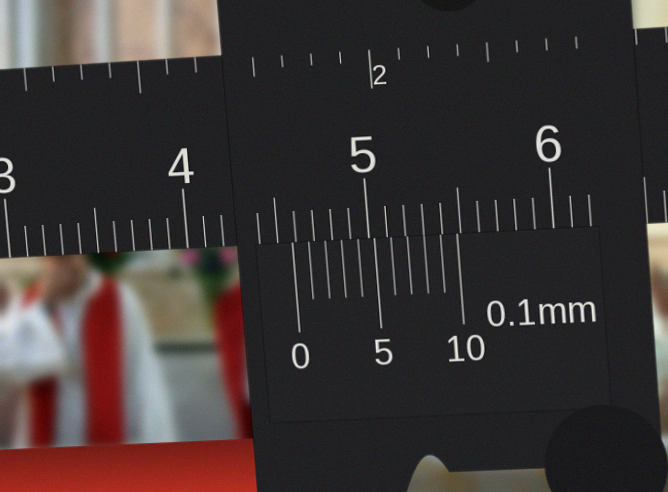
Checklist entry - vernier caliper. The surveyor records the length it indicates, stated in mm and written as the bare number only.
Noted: 45.8
